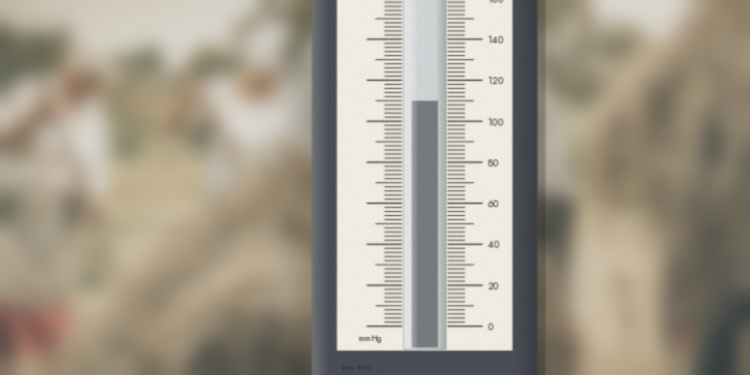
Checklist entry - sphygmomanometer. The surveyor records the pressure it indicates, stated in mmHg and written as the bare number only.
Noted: 110
